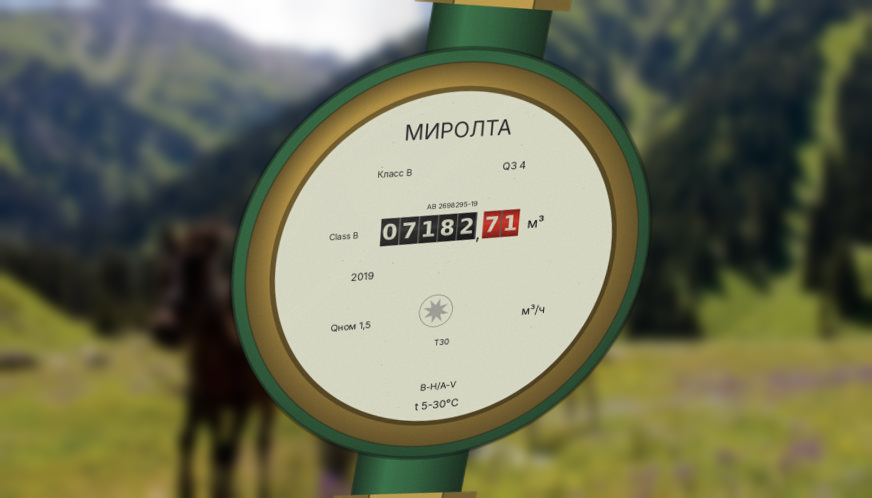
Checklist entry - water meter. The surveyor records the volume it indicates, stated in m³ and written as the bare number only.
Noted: 7182.71
